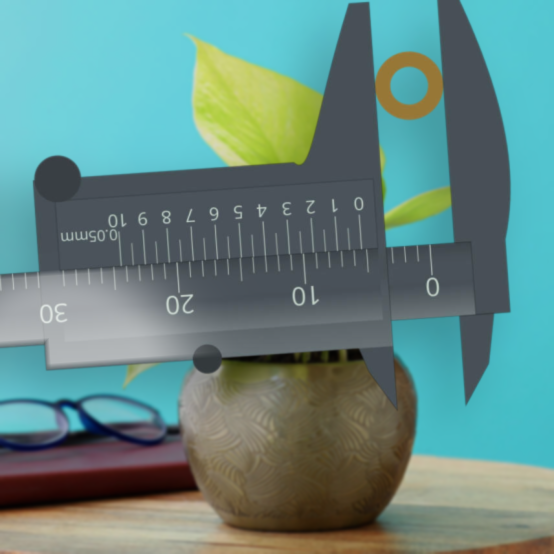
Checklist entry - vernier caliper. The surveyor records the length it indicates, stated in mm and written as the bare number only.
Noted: 5.4
